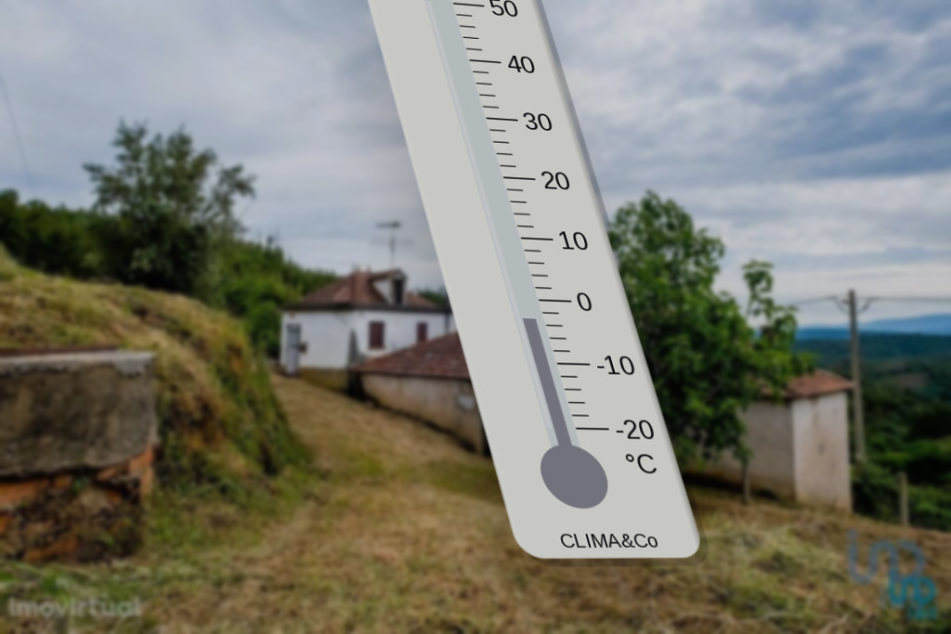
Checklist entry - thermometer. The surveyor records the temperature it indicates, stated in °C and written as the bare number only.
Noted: -3
